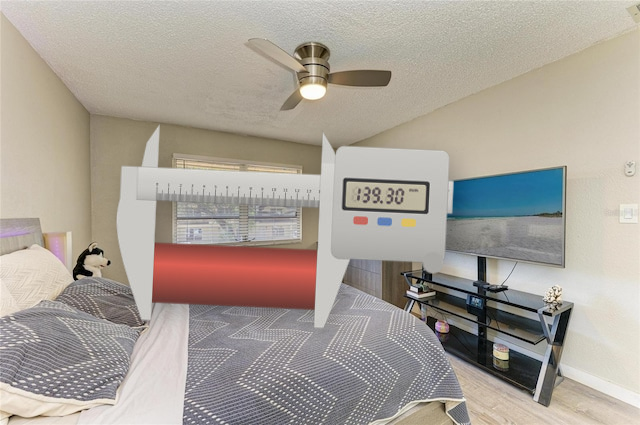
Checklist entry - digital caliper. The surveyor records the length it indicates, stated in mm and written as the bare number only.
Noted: 139.30
